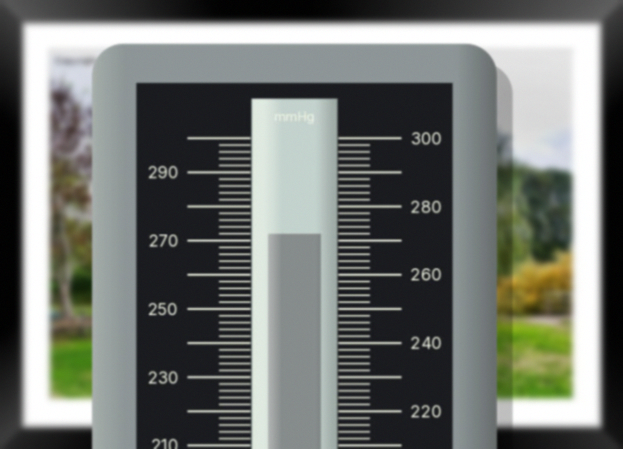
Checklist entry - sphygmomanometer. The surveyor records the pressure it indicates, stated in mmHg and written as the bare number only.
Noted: 272
